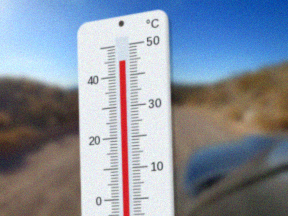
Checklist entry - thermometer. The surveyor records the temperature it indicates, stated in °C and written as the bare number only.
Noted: 45
